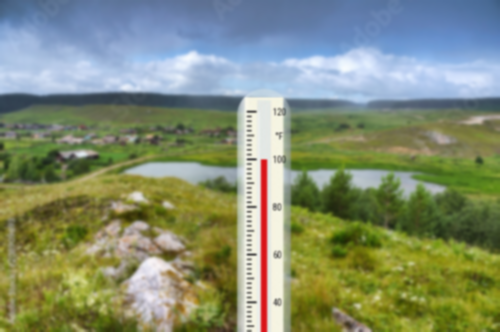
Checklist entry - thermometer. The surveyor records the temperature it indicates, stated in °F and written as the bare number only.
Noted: 100
